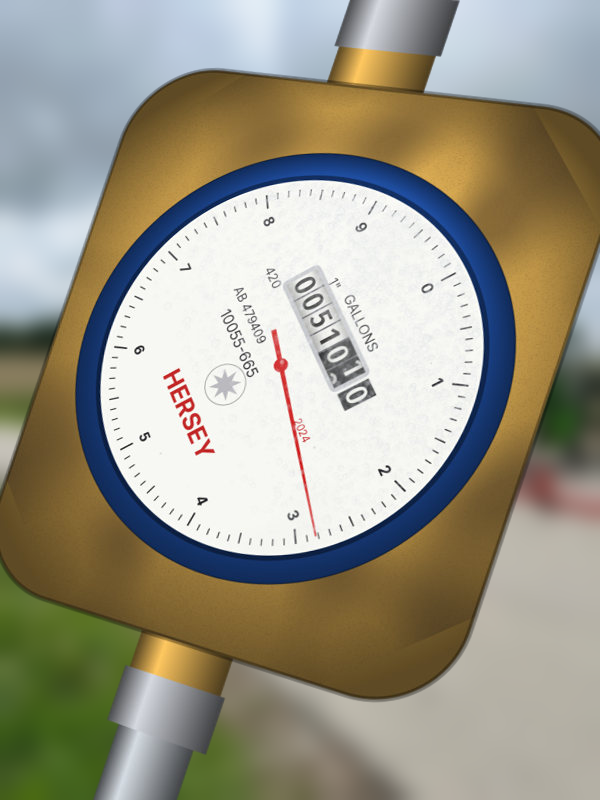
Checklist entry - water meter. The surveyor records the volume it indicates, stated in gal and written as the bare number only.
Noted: 51012.8
